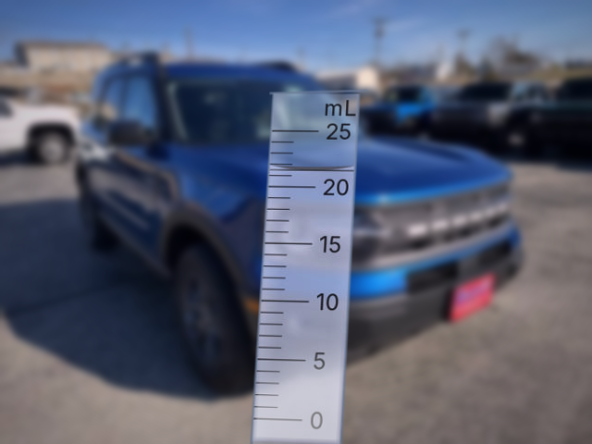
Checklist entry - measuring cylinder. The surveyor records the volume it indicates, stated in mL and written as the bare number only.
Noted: 21.5
